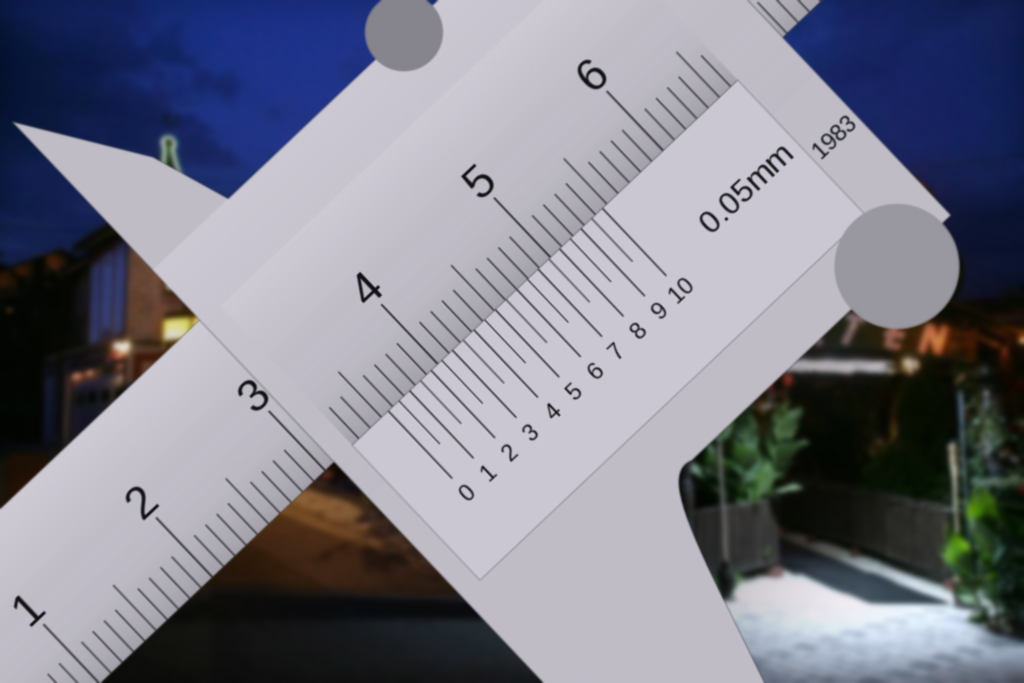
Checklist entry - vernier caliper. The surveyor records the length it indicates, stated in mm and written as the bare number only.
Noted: 35.6
